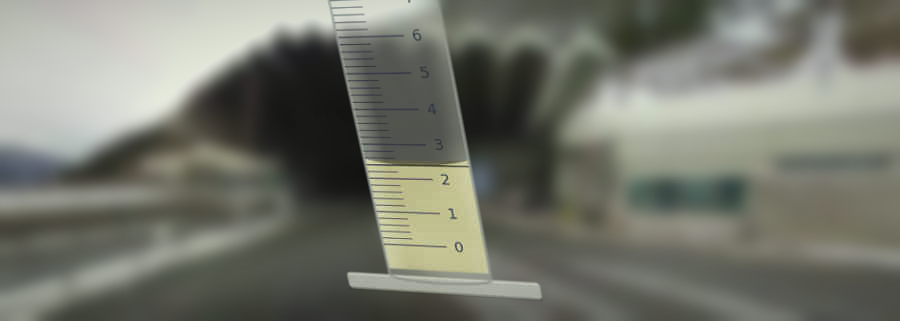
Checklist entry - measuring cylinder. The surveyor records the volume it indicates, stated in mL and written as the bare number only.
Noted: 2.4
